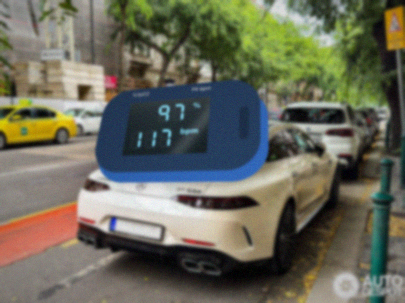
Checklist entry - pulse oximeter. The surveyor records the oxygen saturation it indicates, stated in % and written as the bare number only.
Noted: 97
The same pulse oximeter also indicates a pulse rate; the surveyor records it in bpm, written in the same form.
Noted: 117
